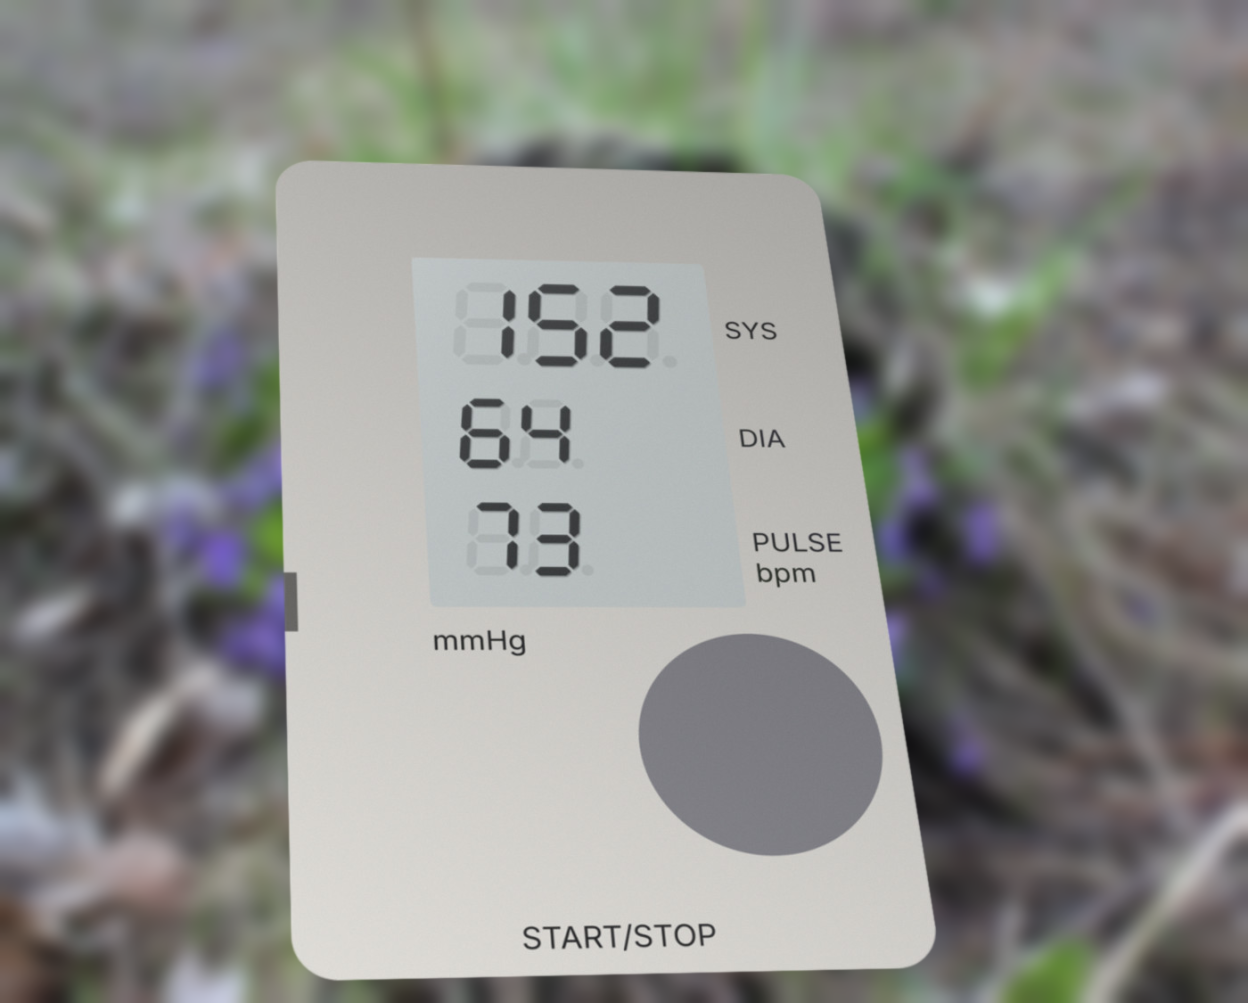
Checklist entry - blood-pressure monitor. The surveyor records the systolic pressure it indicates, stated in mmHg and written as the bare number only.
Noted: 152
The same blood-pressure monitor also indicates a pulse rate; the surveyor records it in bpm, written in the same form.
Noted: 73
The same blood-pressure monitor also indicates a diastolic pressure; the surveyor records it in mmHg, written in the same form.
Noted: 64
